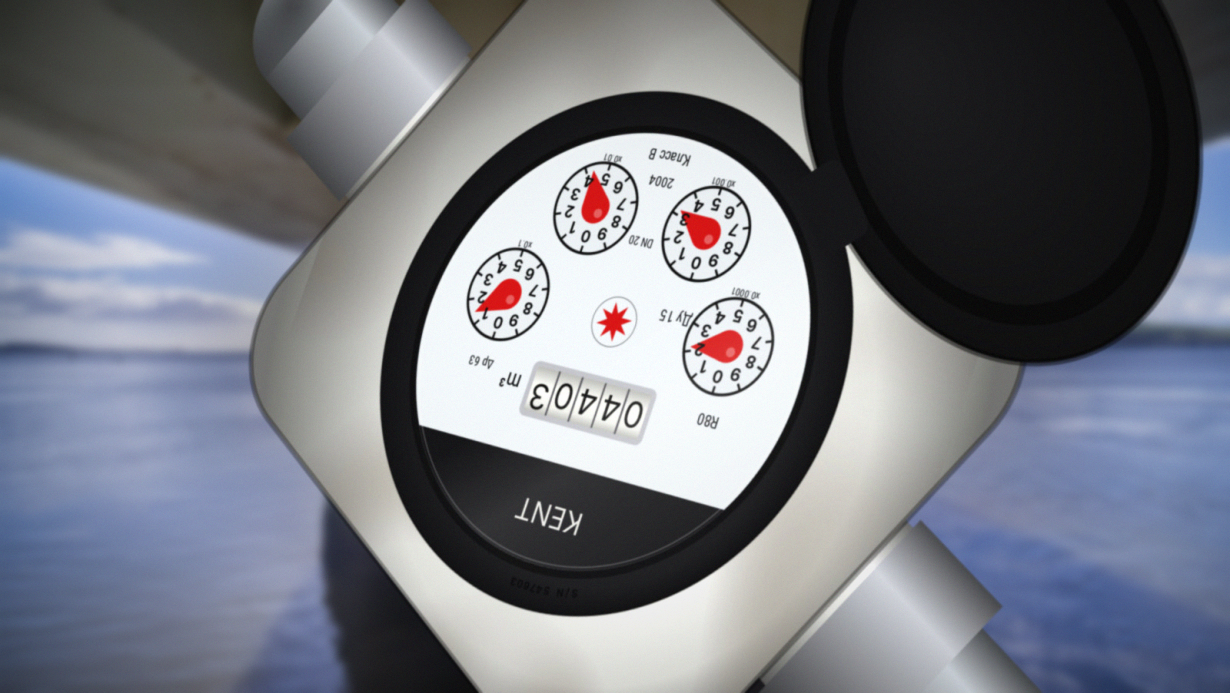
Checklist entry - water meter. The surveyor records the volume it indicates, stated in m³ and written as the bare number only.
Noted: 4403.1432
